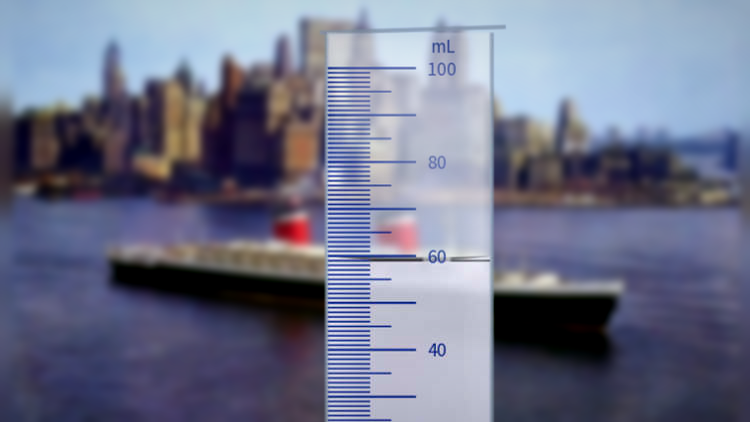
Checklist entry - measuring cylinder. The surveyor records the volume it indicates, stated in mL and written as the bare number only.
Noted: 59
